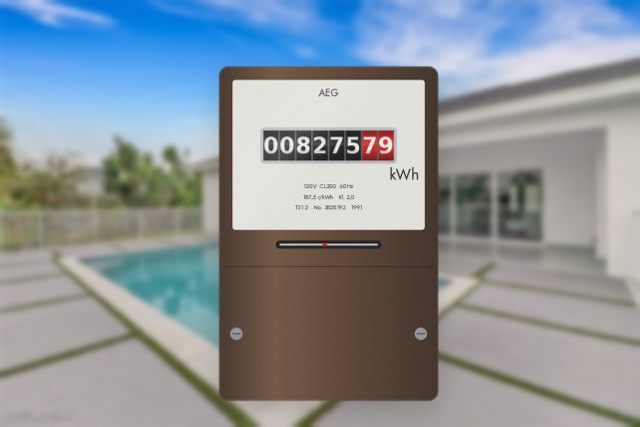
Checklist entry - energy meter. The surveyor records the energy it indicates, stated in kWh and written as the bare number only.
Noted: 8275.79
